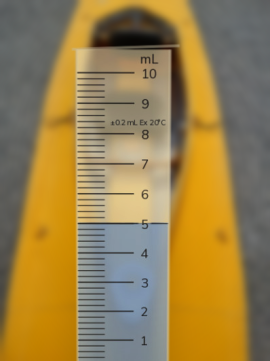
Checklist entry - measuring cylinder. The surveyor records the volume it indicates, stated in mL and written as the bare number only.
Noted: 5
